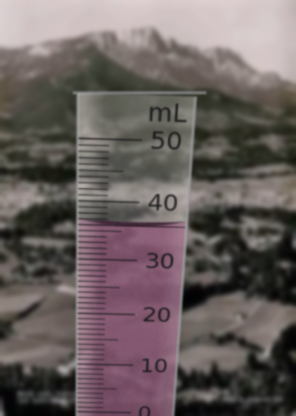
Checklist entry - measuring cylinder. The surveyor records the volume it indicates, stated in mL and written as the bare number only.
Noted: 36
